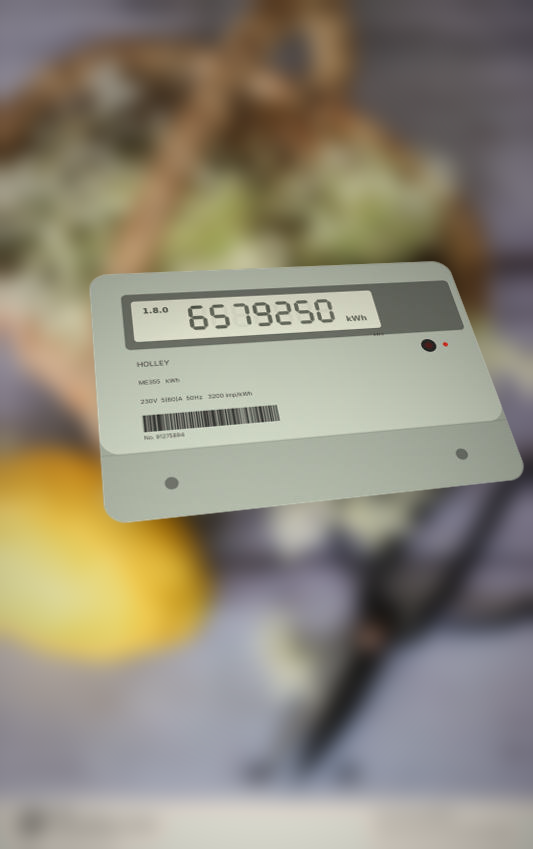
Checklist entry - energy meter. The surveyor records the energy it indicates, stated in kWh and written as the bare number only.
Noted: 6579250
